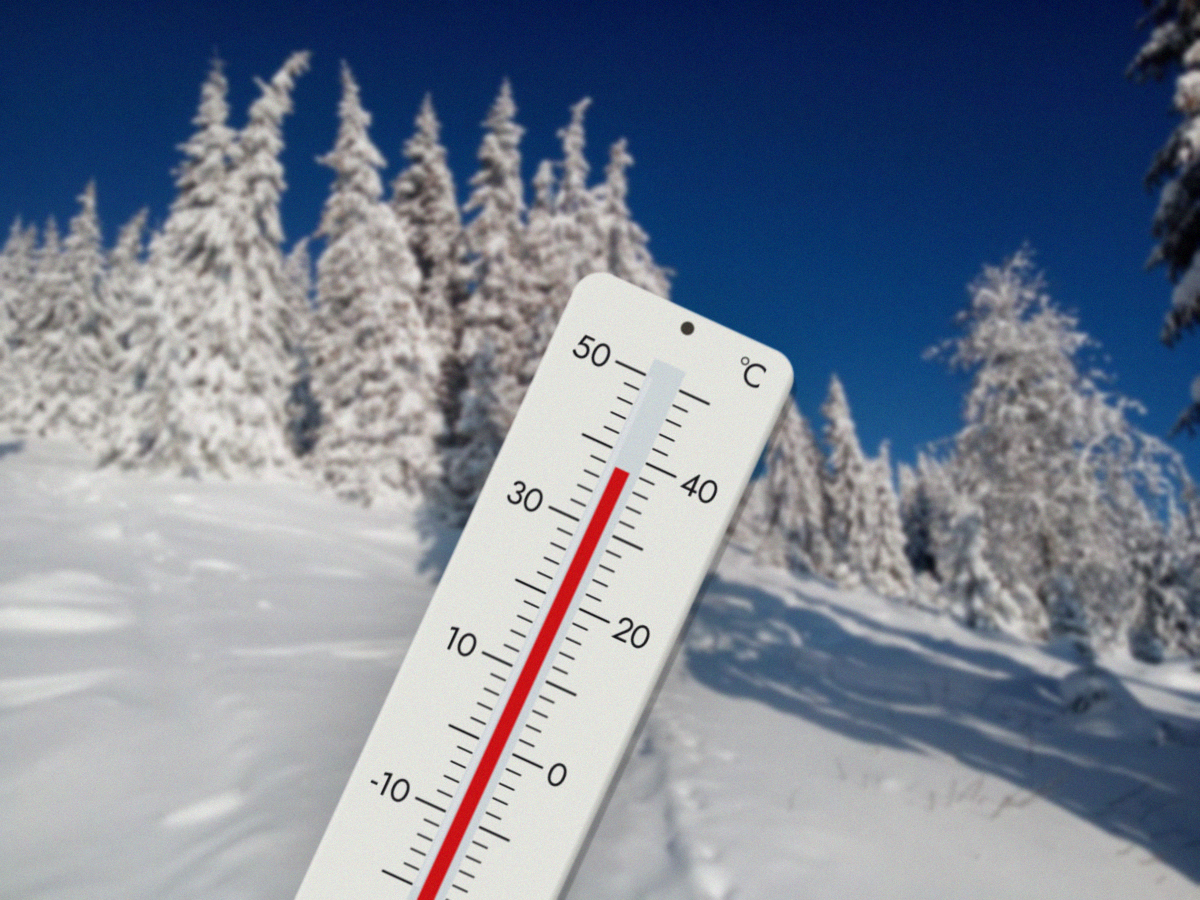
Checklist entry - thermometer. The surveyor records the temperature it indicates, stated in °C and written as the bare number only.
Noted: 38
